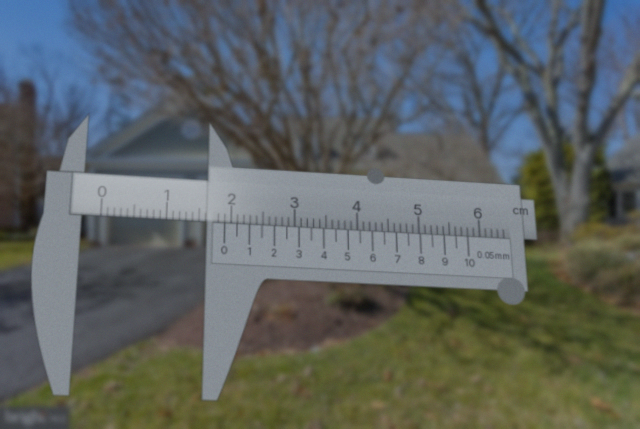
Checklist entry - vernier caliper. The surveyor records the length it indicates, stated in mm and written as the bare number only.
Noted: 19.0
